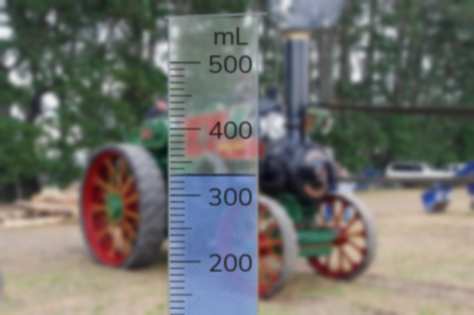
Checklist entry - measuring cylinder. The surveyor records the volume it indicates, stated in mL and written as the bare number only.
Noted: 330
